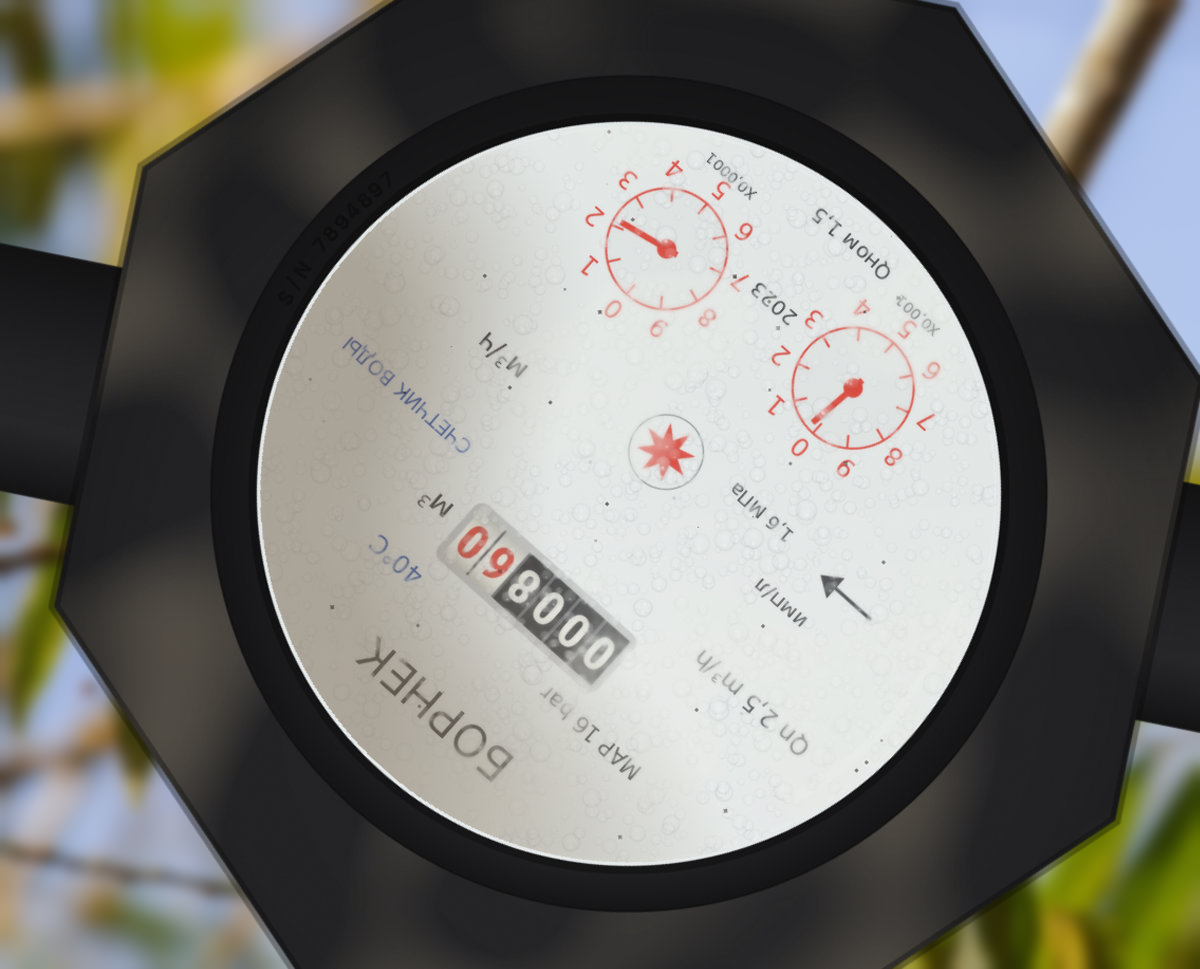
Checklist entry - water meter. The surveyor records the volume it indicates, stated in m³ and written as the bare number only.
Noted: 8.6002
